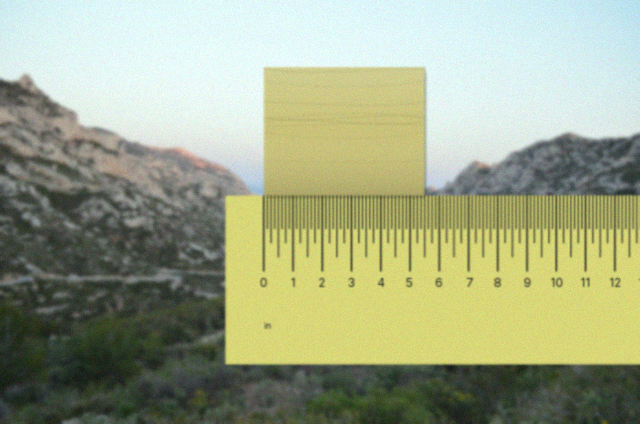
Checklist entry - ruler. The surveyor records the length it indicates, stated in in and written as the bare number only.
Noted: 5.5
